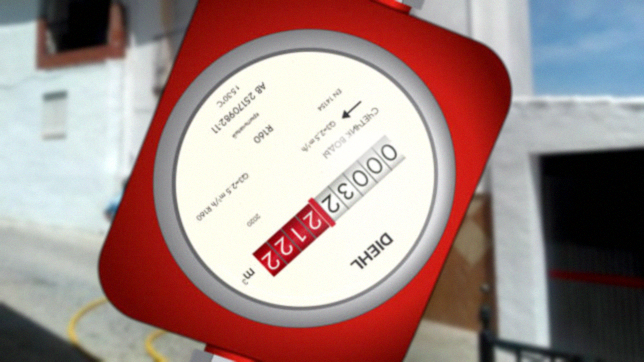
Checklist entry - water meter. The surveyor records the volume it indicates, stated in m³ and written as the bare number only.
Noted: 32.2122
